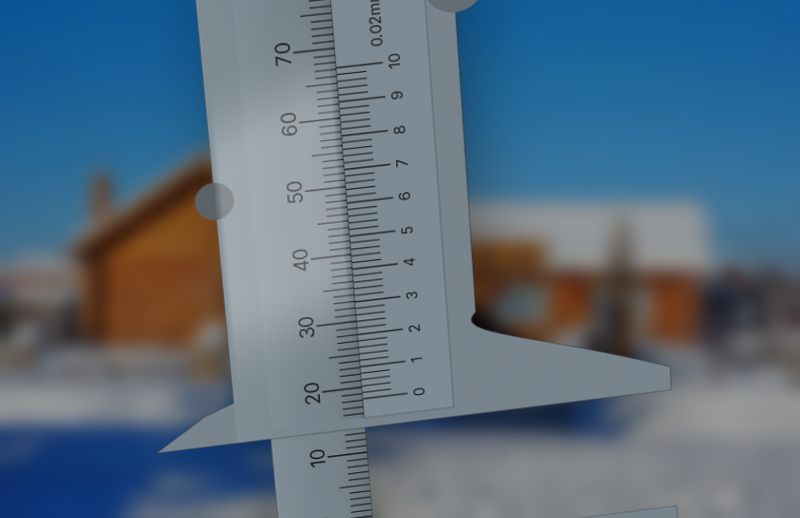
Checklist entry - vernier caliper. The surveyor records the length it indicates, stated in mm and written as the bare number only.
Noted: 18.2
